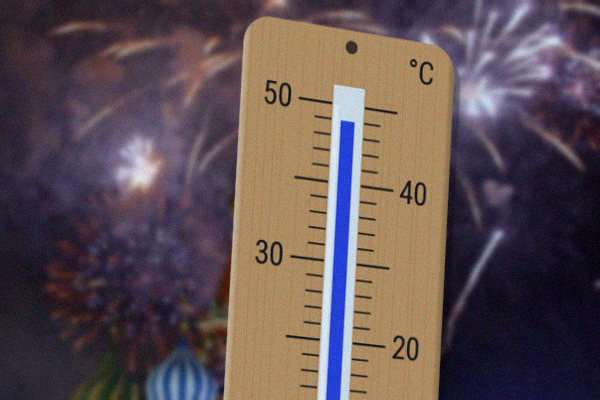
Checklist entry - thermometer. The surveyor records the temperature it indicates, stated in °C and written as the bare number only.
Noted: 48
